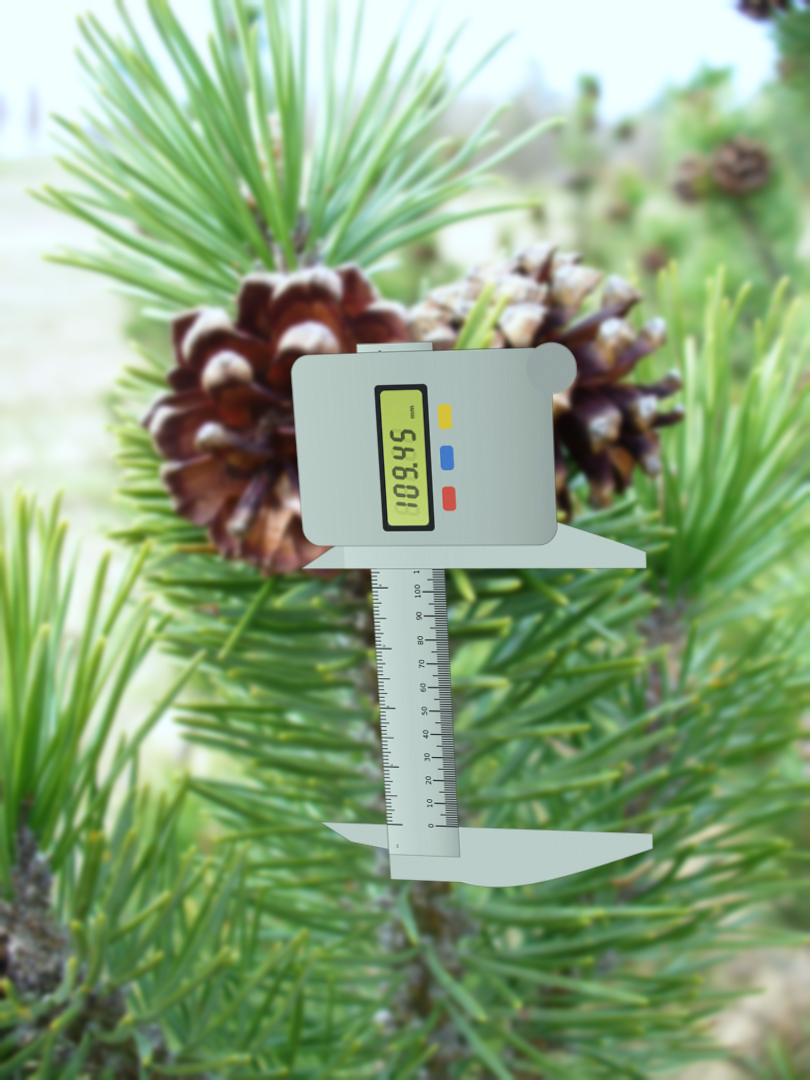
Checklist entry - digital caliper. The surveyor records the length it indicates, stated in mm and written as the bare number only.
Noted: 109.45
